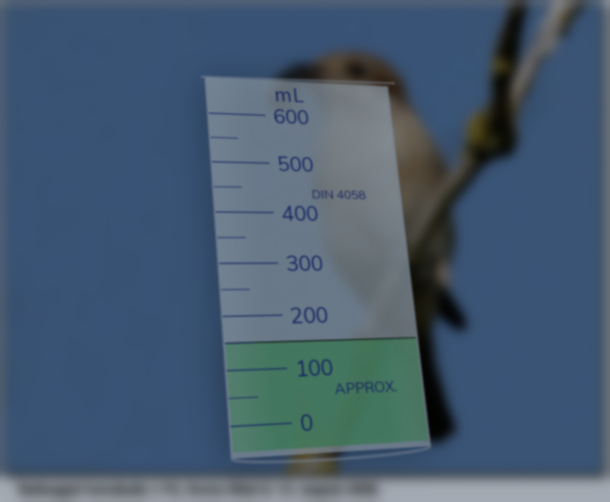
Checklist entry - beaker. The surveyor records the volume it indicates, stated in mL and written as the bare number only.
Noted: 150
